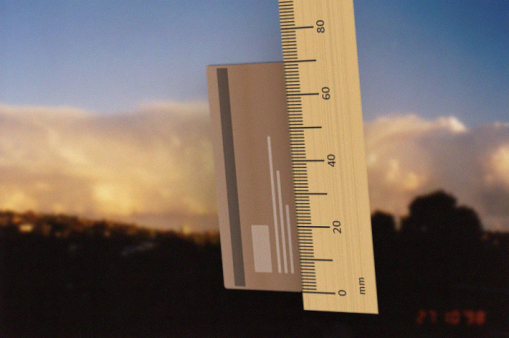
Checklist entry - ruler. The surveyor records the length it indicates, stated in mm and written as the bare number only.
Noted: 70
